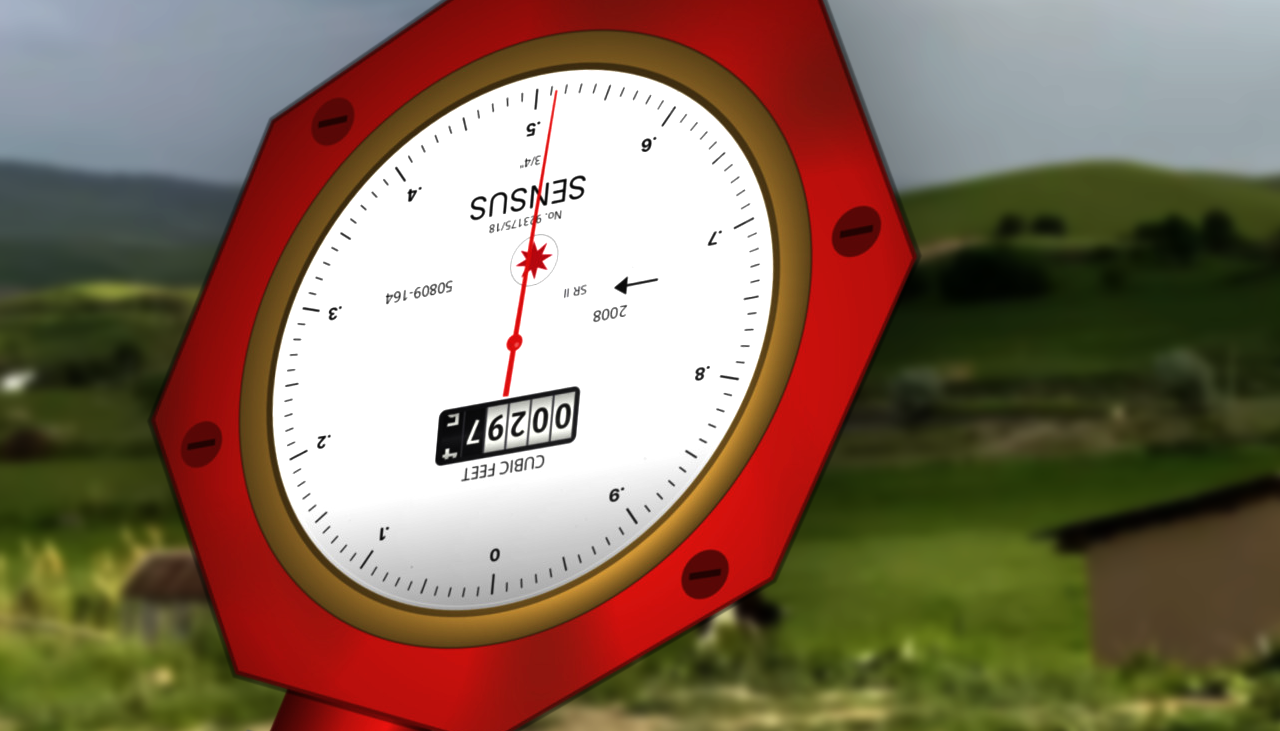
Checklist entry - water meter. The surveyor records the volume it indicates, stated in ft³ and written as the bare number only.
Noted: 2974.51
